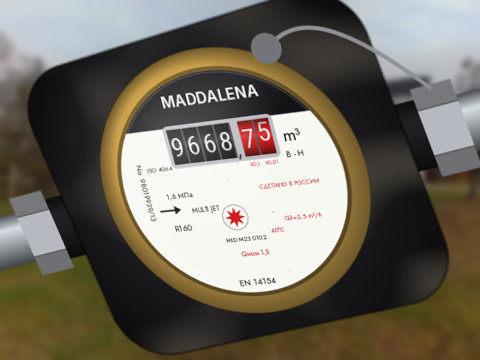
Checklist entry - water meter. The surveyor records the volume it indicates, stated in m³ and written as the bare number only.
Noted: 9668.75
